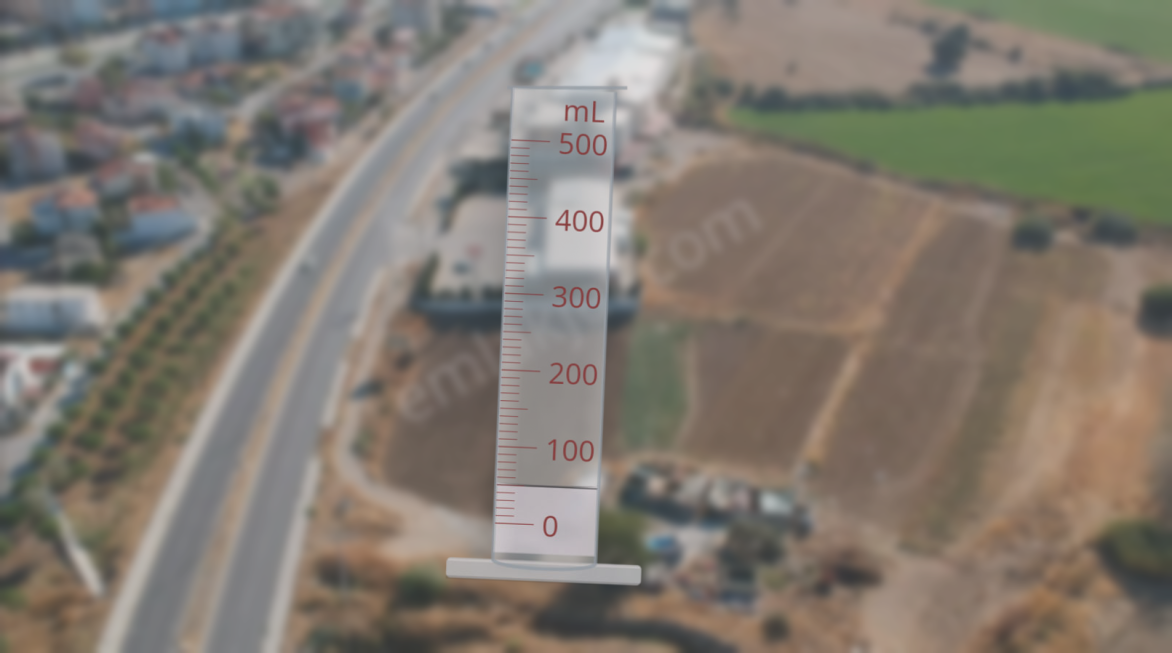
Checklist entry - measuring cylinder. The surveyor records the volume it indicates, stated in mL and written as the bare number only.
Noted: 50
